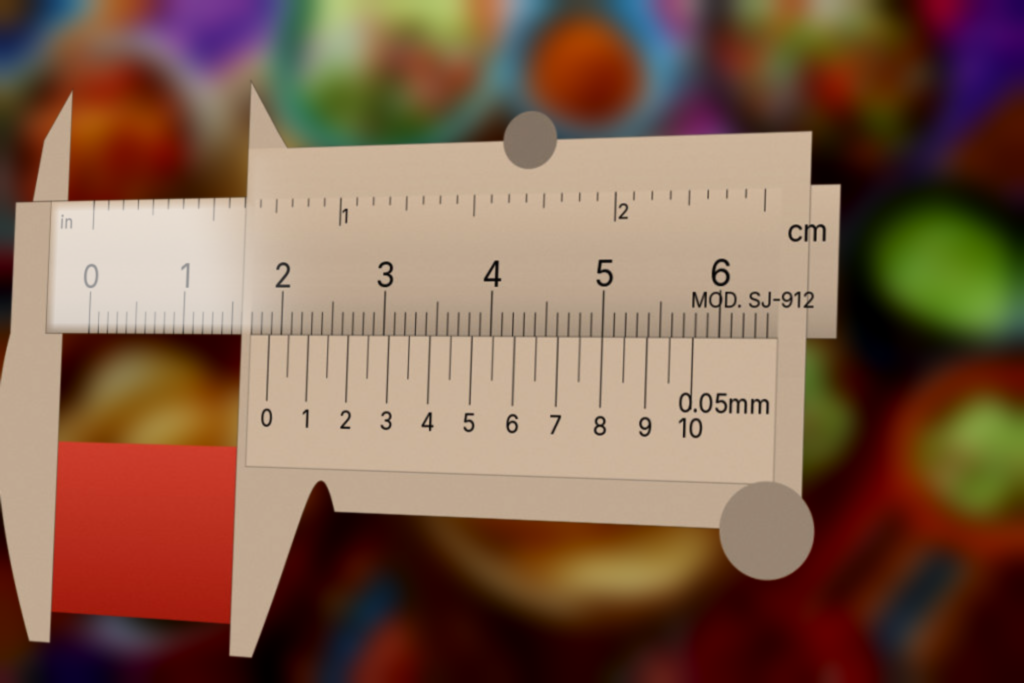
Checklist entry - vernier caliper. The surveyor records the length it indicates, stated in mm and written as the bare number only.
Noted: 18.8
